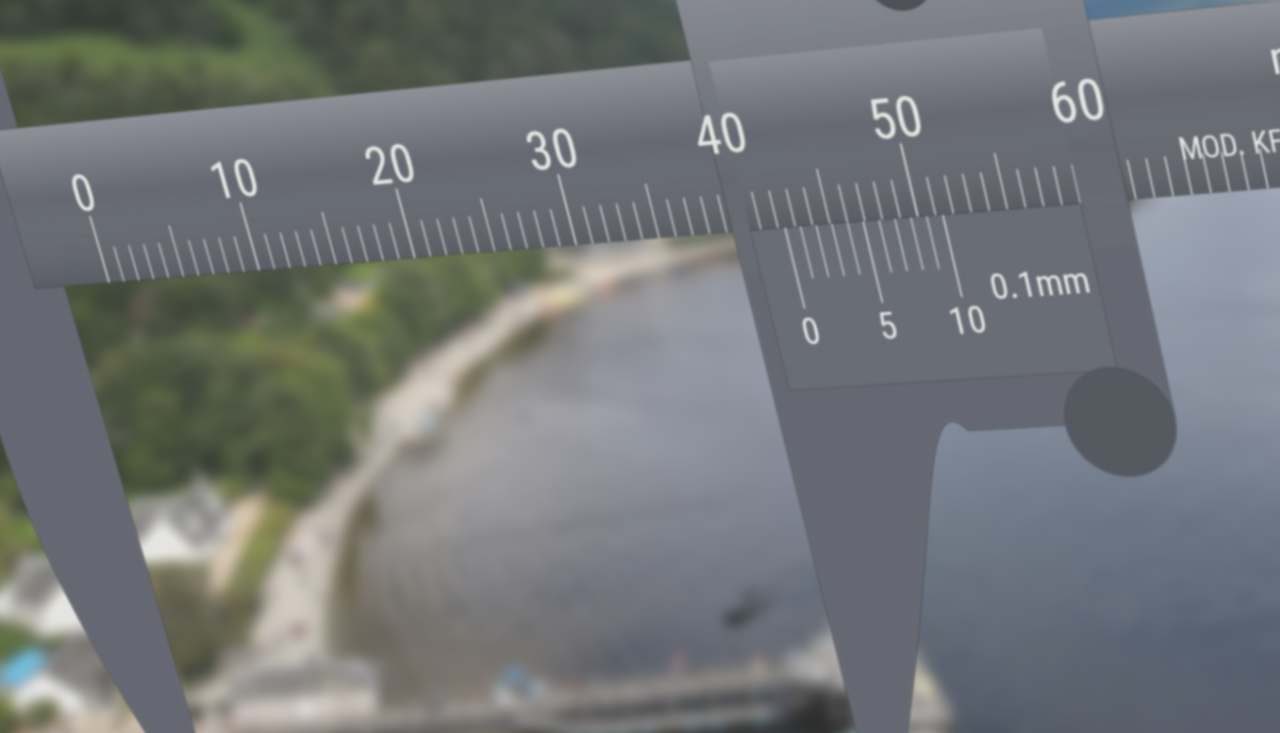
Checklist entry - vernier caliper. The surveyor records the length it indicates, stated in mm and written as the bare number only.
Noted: 42.4
